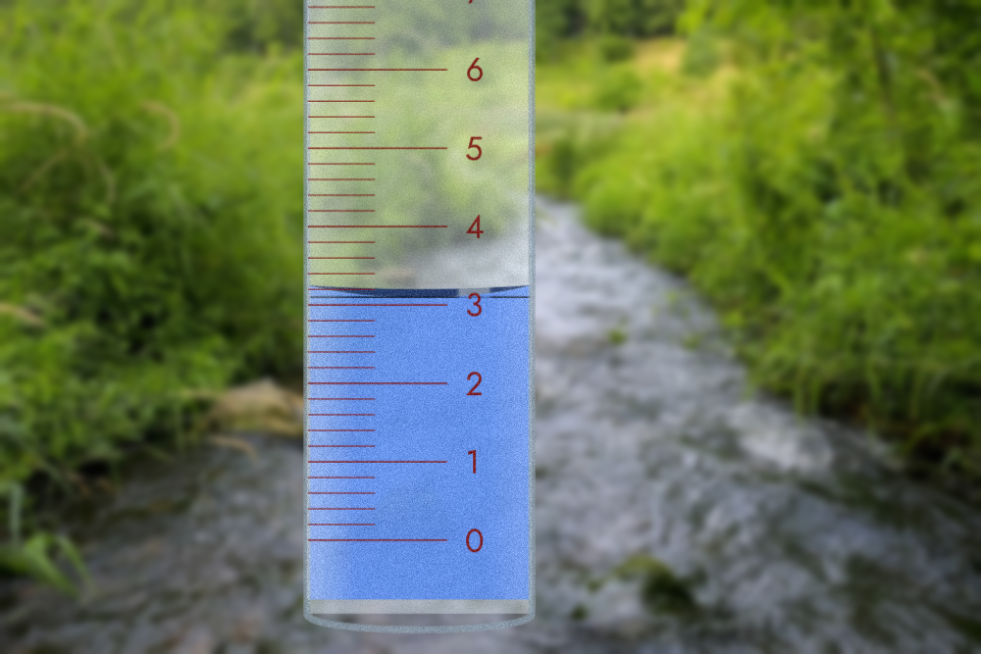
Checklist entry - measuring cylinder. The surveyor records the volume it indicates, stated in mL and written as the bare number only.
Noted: 3.1
